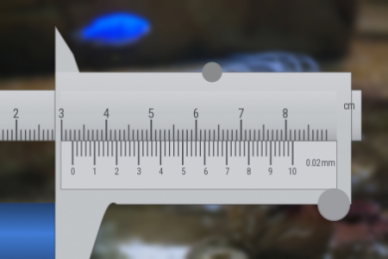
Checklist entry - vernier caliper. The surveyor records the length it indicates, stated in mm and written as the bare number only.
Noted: 32.5
